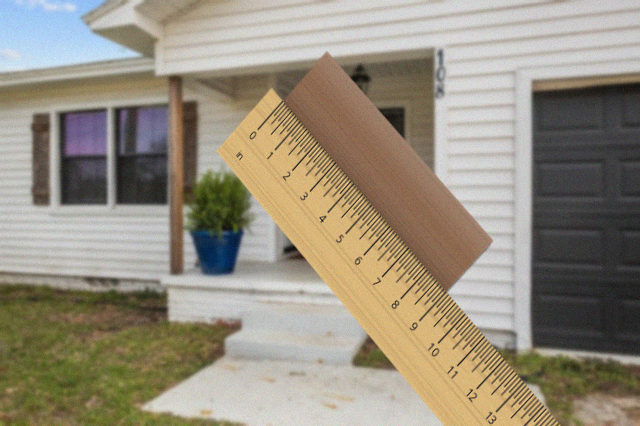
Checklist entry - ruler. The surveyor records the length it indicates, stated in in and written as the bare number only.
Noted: 9
